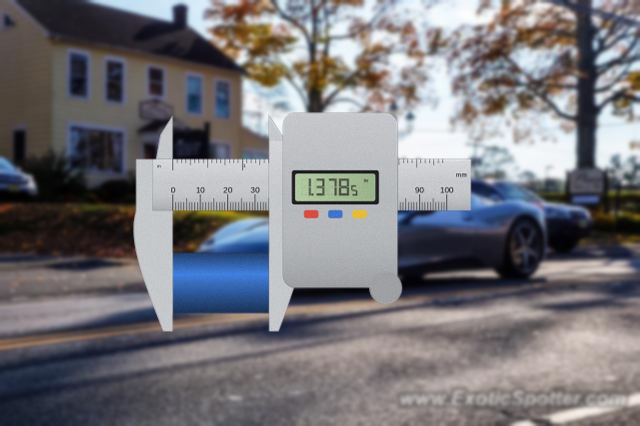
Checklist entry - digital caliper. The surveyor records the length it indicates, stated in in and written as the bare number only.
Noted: 1.3785
